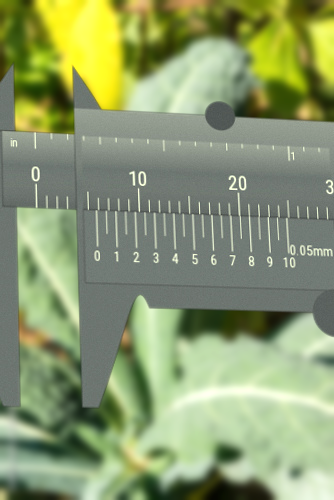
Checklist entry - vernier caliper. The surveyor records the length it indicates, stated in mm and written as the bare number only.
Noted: 5.8
